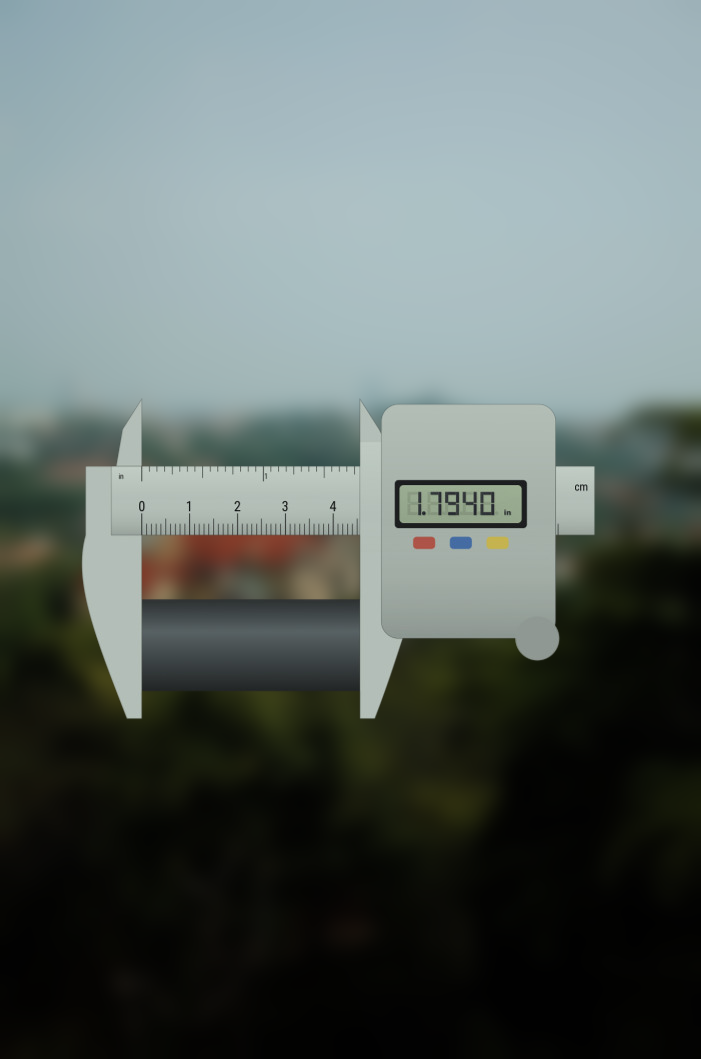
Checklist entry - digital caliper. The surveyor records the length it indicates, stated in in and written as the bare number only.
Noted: 1.7940
